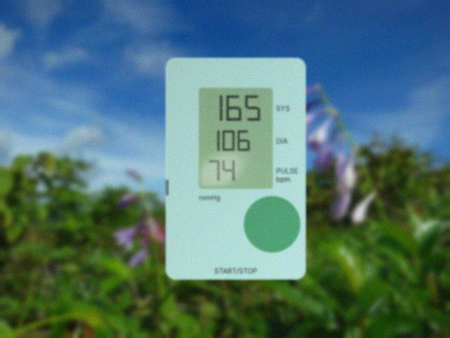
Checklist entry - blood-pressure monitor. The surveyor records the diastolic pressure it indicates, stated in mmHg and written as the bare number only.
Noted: 106
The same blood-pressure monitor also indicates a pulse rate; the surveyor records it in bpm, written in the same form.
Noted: 74
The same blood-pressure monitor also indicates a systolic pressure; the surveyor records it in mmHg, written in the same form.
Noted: 165
